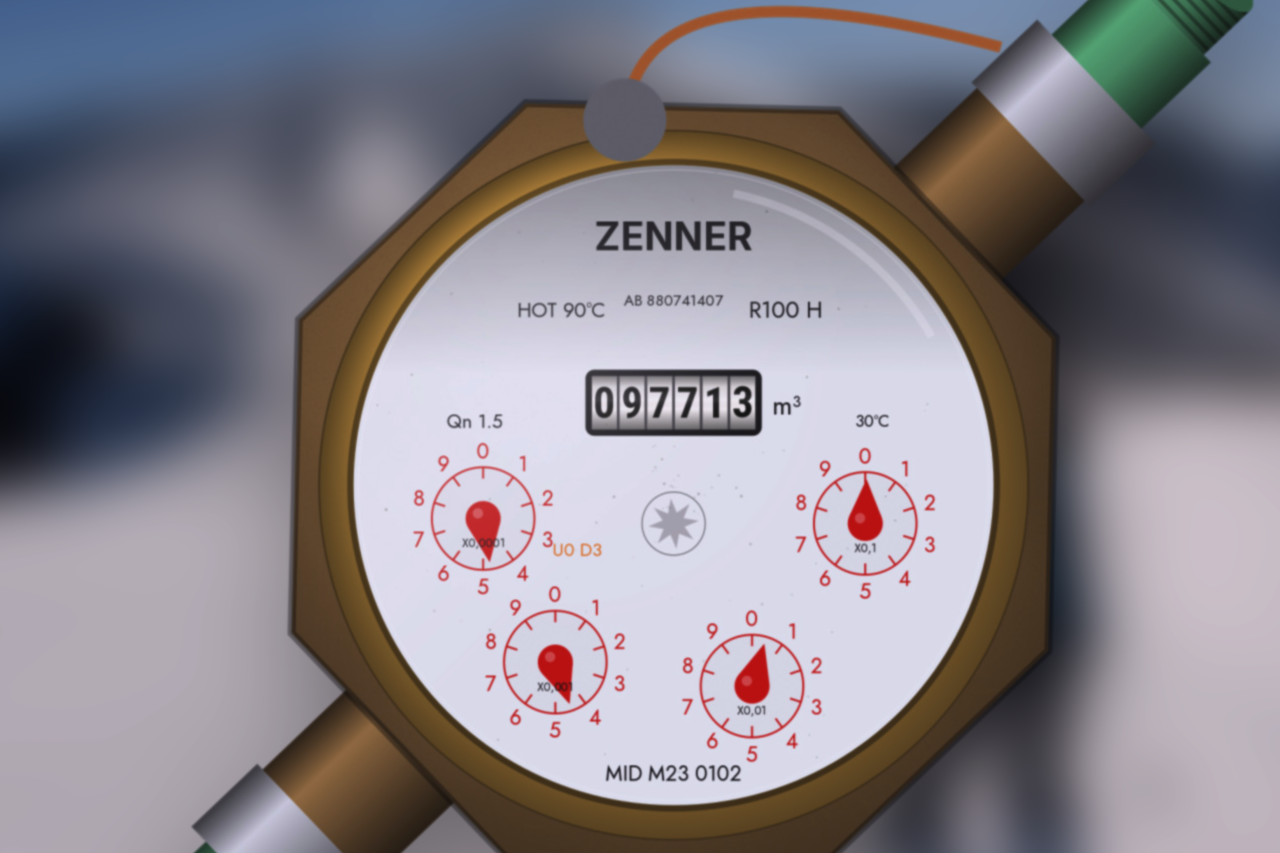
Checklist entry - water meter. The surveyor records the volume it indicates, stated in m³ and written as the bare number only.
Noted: 97713.0044
